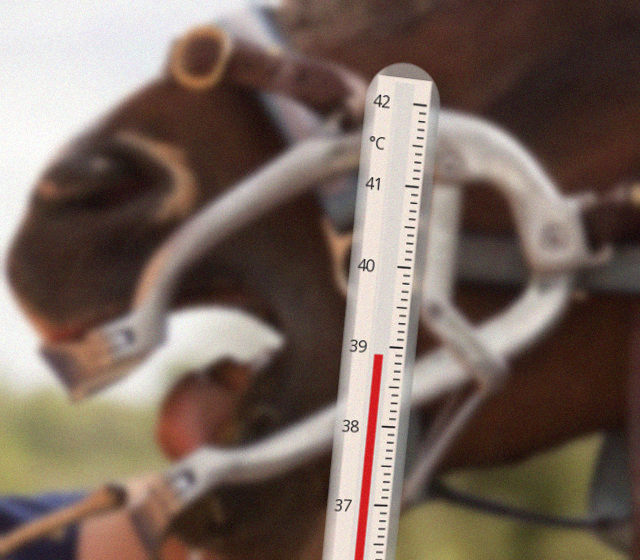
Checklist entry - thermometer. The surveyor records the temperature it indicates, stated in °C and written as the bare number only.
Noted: 38.9
